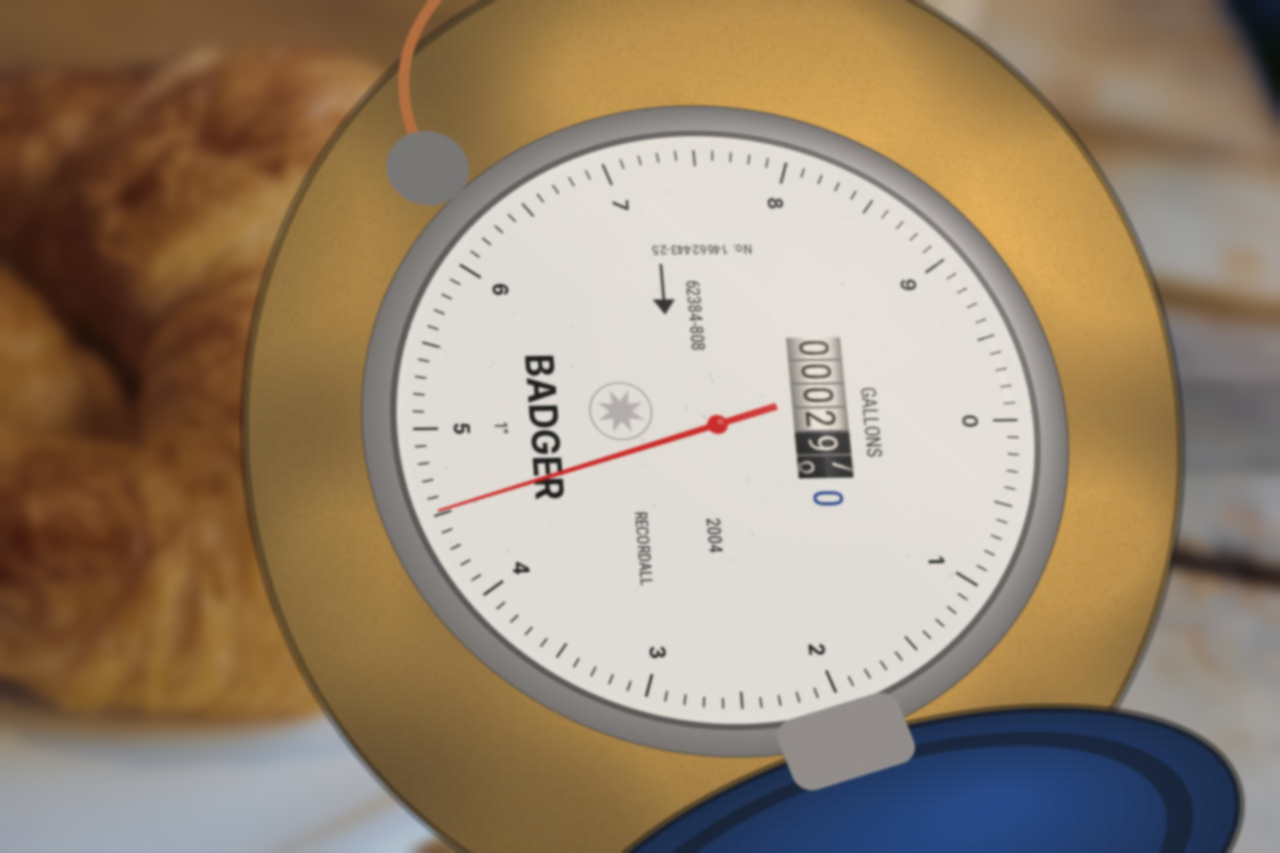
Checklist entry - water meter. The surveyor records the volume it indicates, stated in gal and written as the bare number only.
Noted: 2974.5
